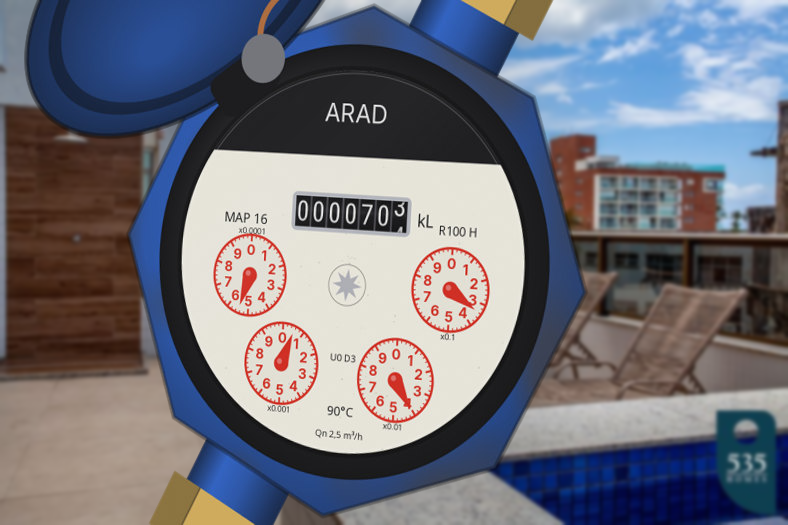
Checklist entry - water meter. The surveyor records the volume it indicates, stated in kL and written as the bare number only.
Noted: 703.3405
